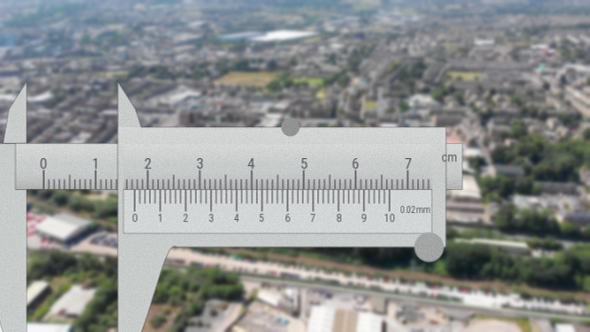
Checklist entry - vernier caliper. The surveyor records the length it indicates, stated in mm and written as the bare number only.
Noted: 17.5
